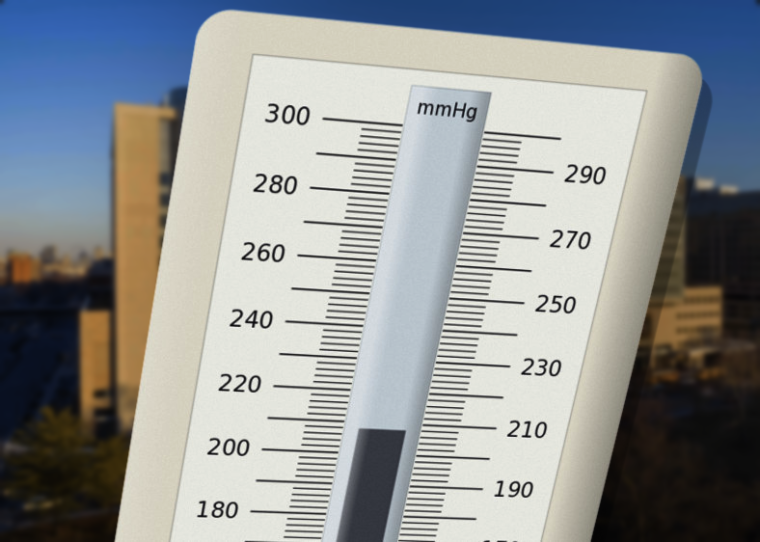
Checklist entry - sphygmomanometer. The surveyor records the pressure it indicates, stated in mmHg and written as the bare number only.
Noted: 208
